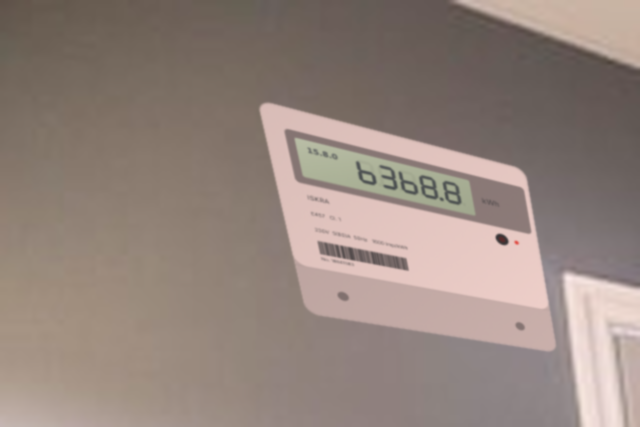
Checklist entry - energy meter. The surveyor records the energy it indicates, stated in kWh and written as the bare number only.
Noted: 6368.8
